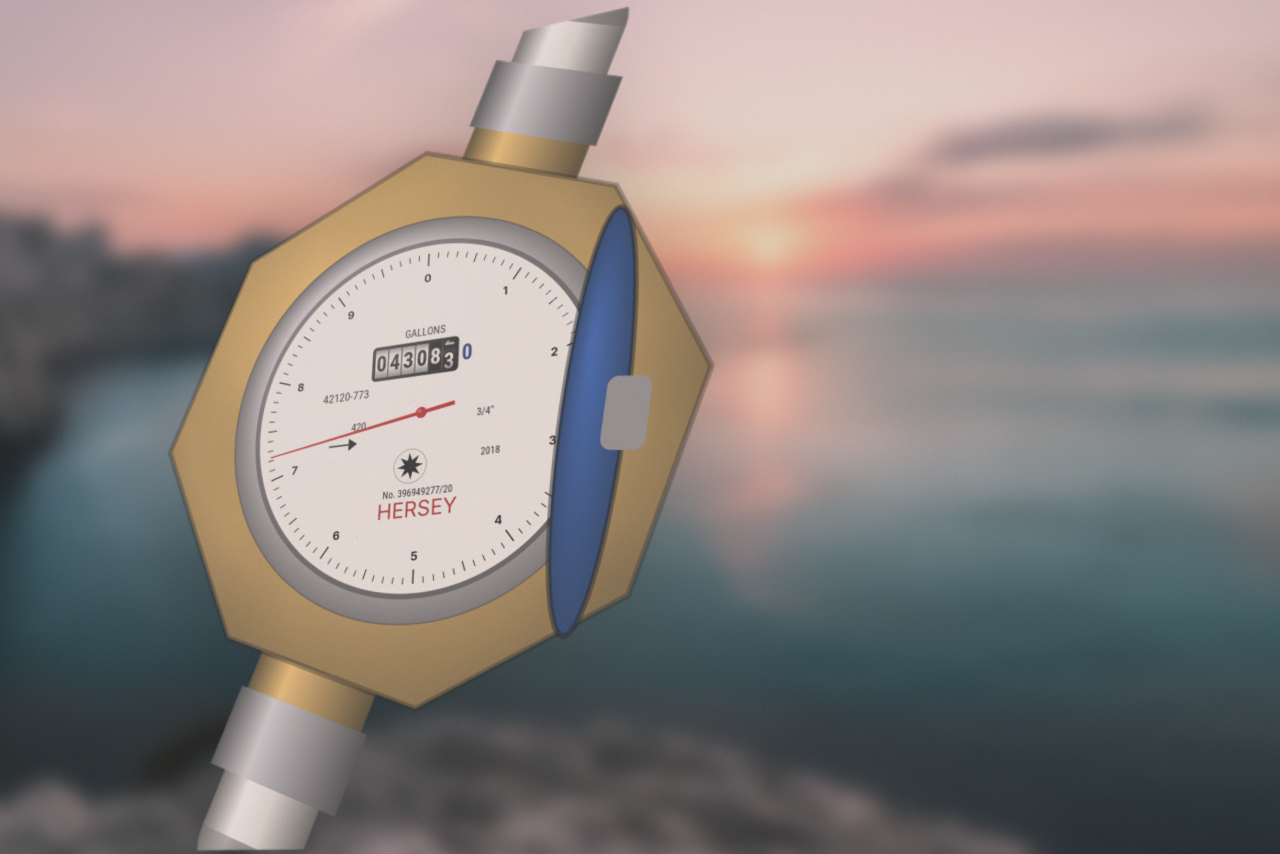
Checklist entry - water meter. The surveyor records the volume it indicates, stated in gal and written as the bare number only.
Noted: 430827.2
